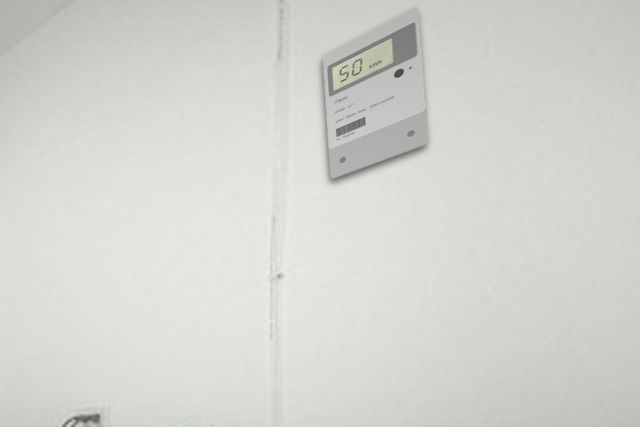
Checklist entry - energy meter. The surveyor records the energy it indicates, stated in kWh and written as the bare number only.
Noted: 50
